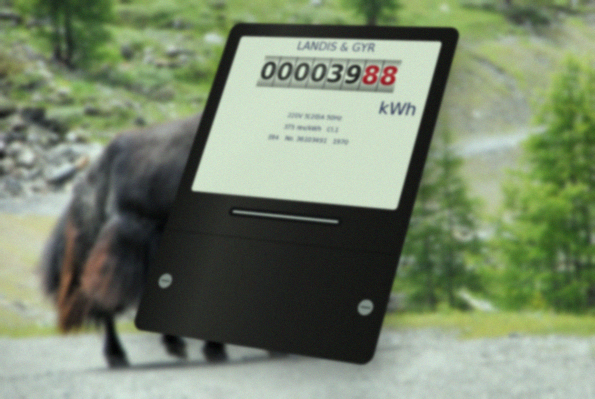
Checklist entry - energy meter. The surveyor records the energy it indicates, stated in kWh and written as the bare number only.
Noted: 39.88
